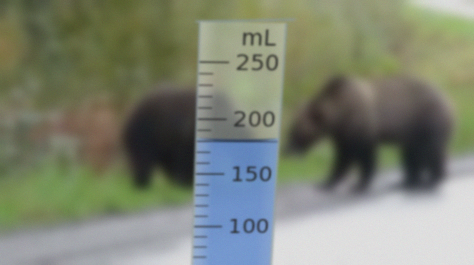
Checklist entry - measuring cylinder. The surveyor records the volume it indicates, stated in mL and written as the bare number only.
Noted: 180
